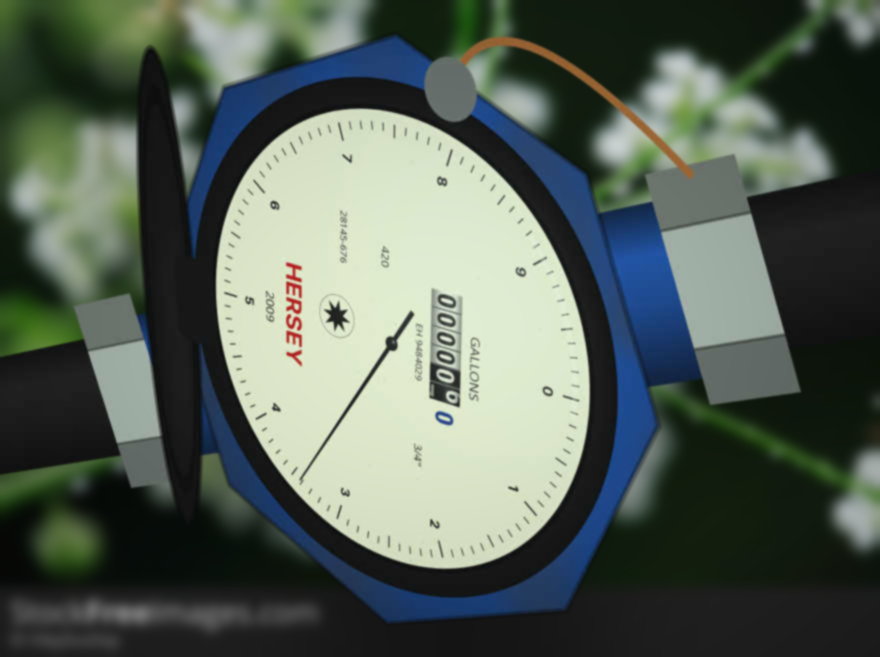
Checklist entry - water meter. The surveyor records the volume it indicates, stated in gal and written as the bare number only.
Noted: 63.4
